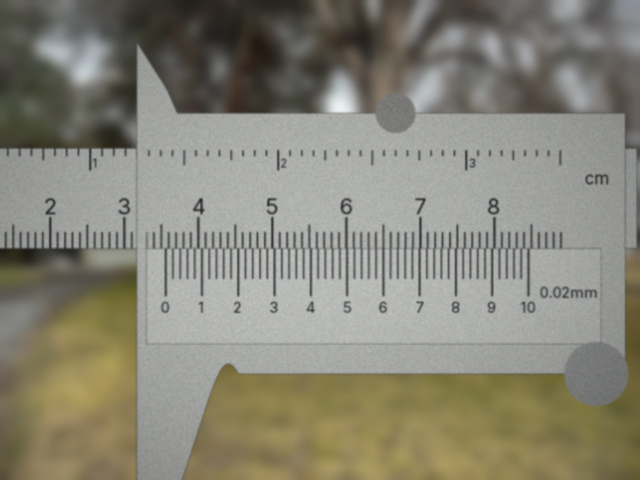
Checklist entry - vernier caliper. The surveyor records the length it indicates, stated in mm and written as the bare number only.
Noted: 35.6
